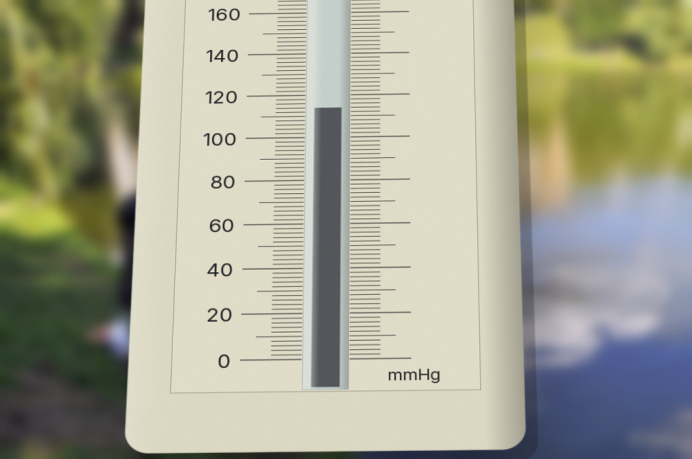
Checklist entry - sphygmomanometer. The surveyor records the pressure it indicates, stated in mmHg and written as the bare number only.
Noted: 114
